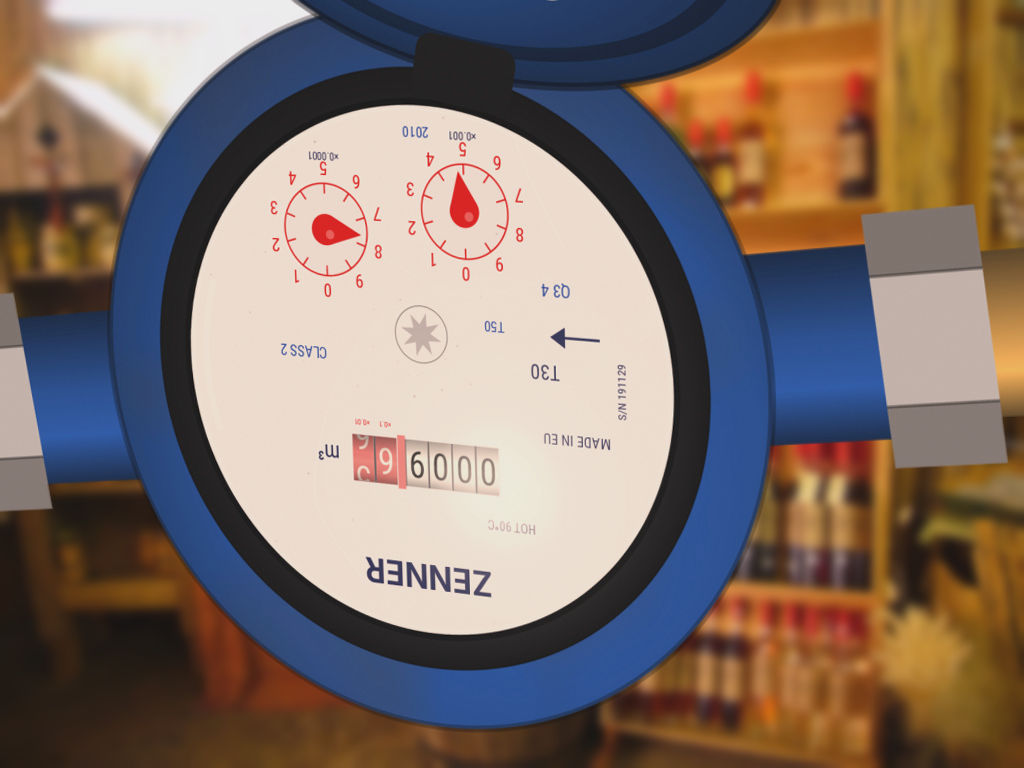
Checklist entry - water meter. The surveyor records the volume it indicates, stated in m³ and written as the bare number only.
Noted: 9.6547
